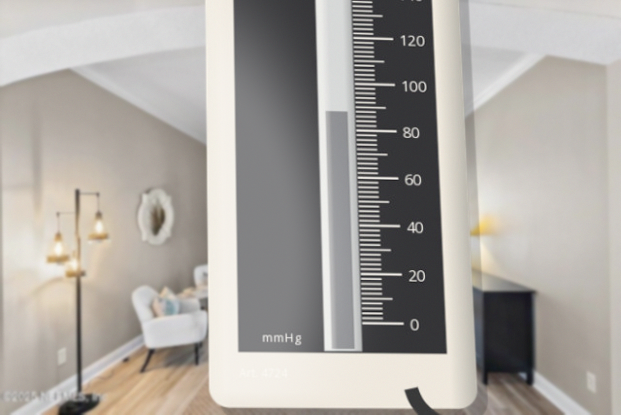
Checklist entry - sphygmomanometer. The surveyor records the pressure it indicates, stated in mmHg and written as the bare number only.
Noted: 88
